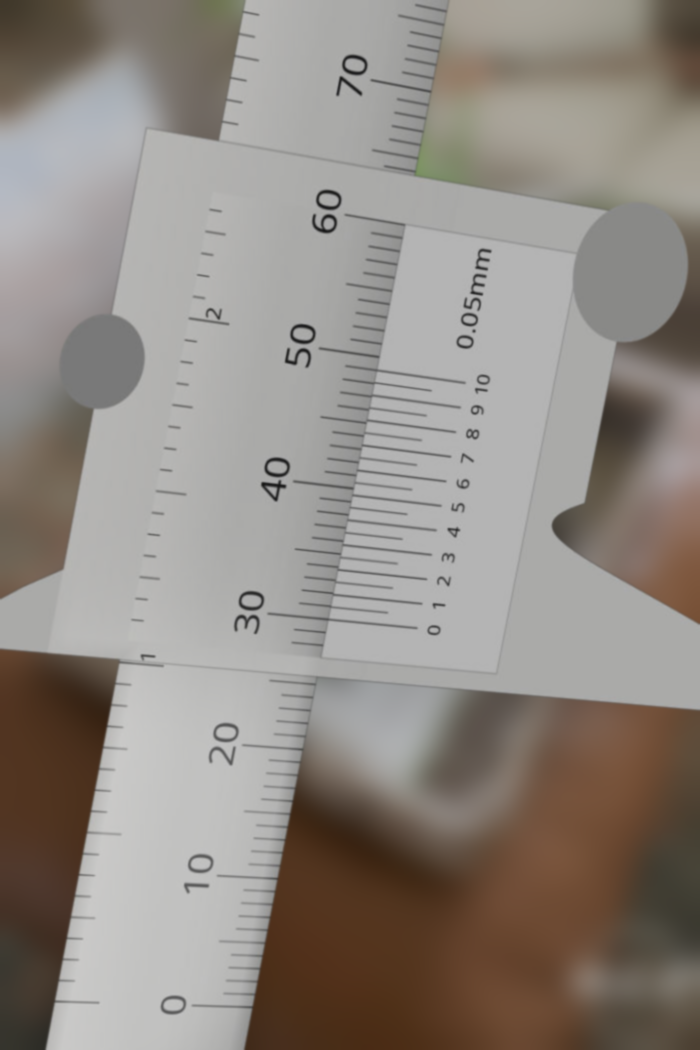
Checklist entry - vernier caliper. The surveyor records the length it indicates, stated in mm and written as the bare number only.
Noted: 30.0
